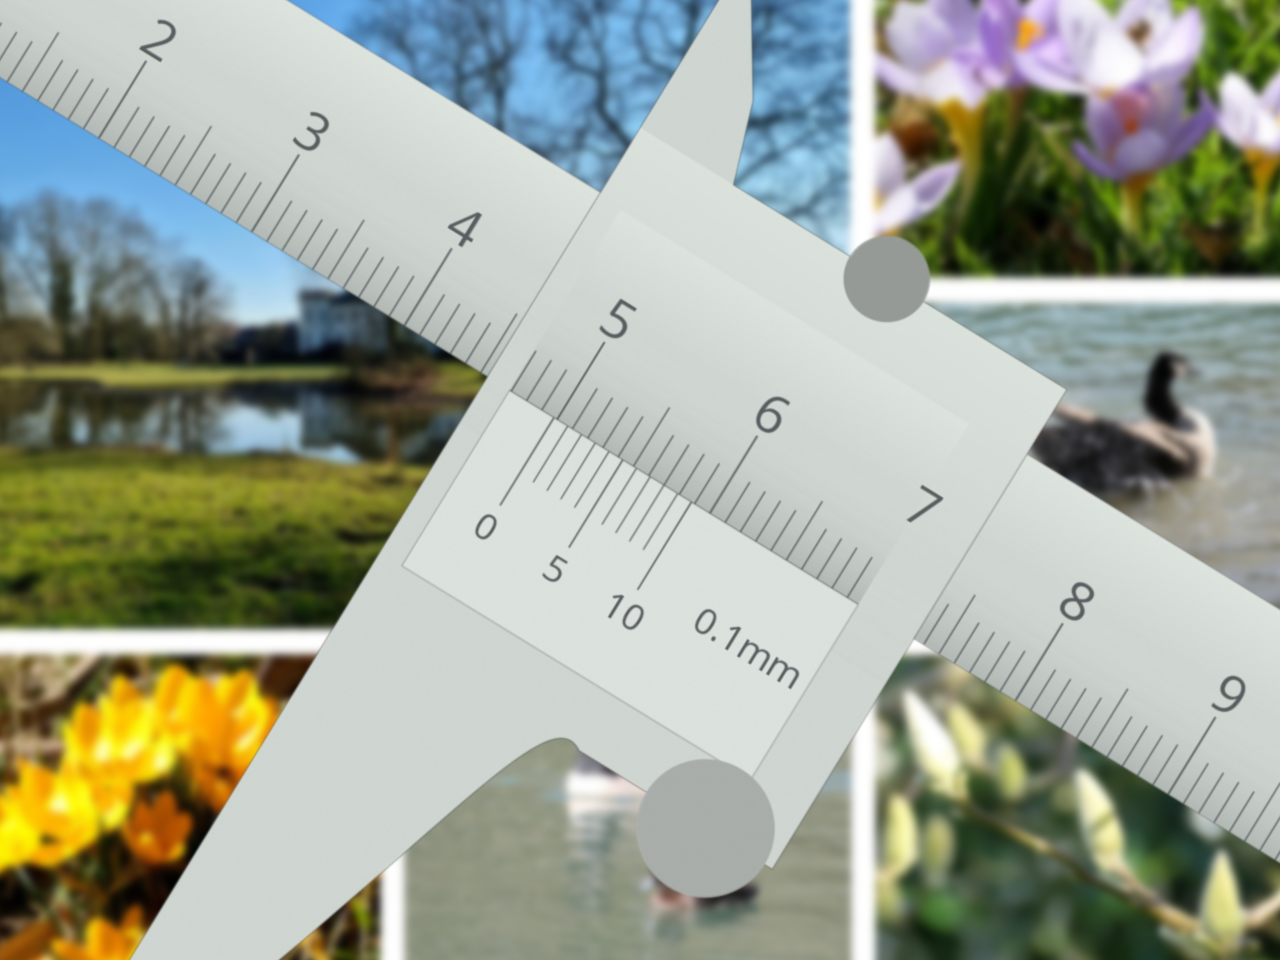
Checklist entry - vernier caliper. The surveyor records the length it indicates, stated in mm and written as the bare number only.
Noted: 49.8
